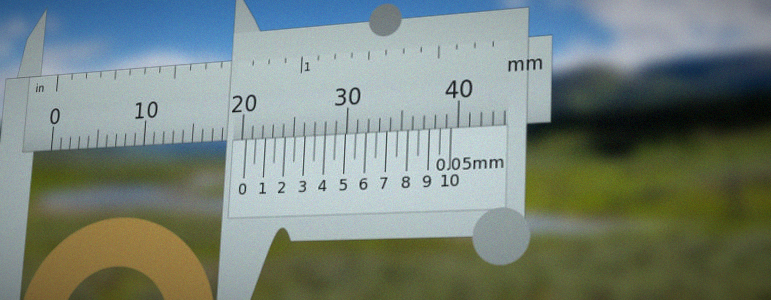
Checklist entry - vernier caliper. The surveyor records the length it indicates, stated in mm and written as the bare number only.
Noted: 20.4
